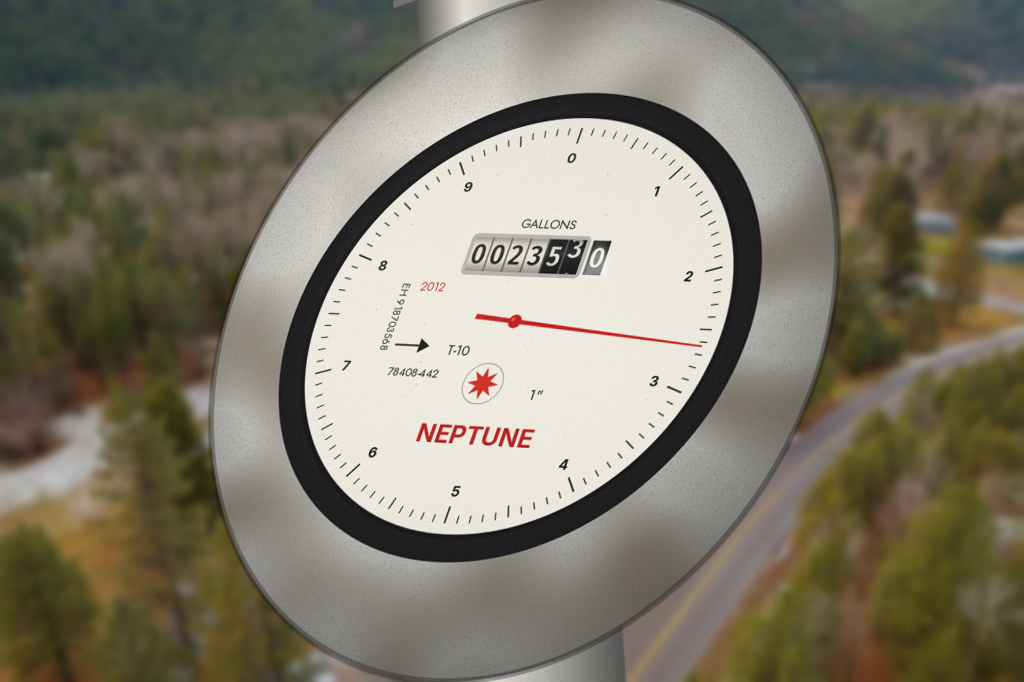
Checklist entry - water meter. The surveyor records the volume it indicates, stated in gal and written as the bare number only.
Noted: 23532.6
